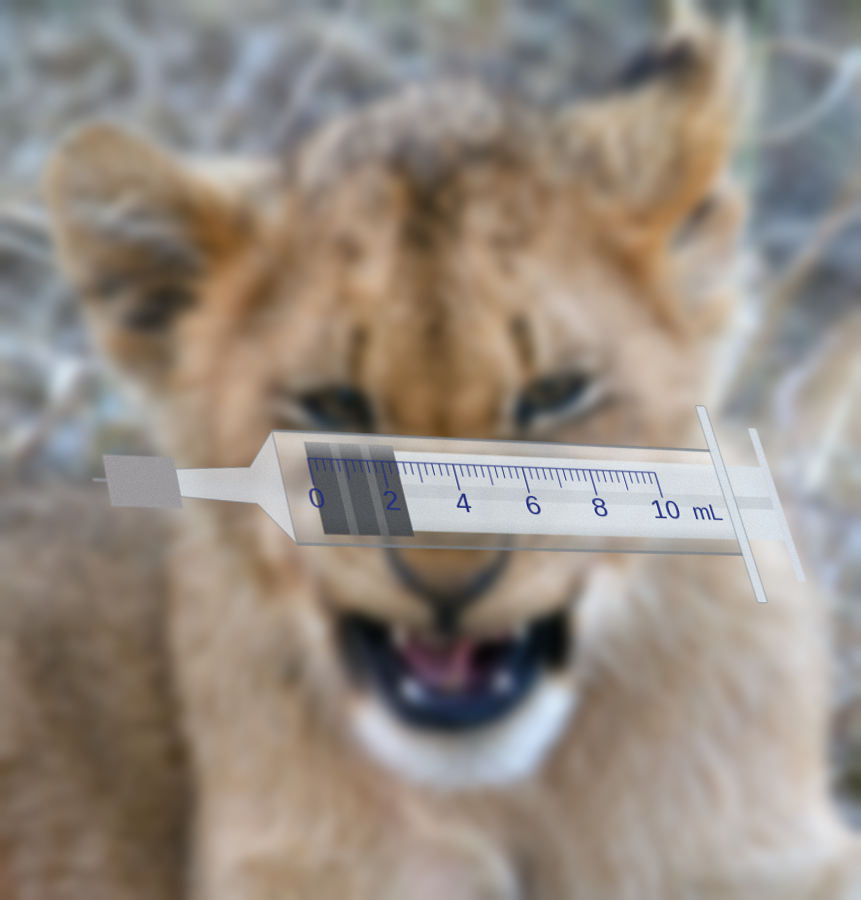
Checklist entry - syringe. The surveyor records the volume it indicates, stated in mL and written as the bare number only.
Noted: 0
